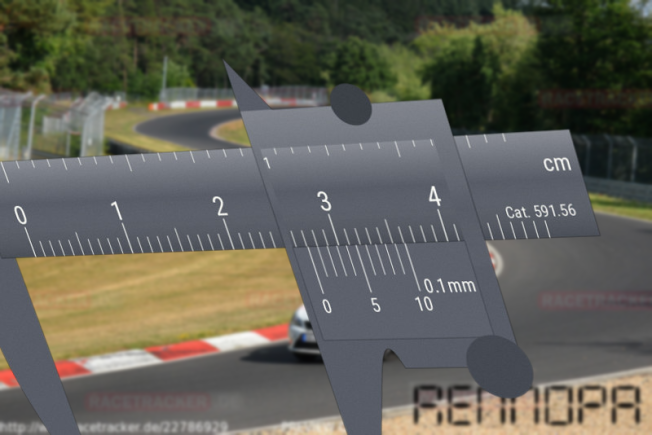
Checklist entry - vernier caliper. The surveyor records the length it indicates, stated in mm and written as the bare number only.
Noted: 27.1
